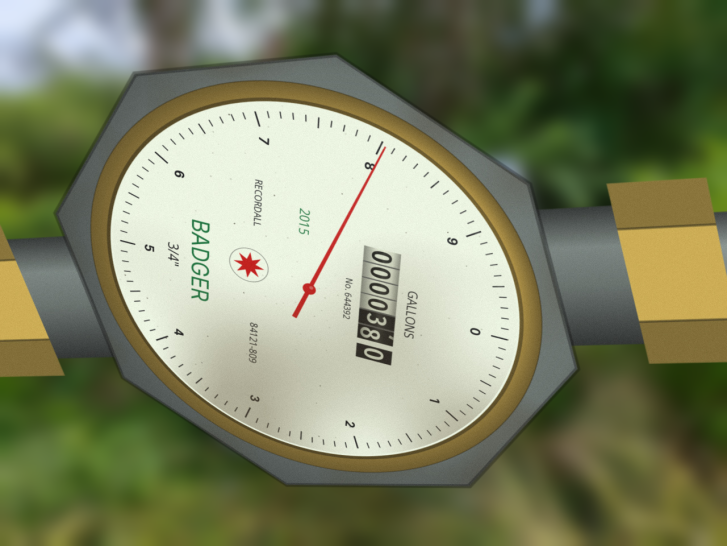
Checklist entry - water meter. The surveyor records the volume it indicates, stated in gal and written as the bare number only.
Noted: 378.0
